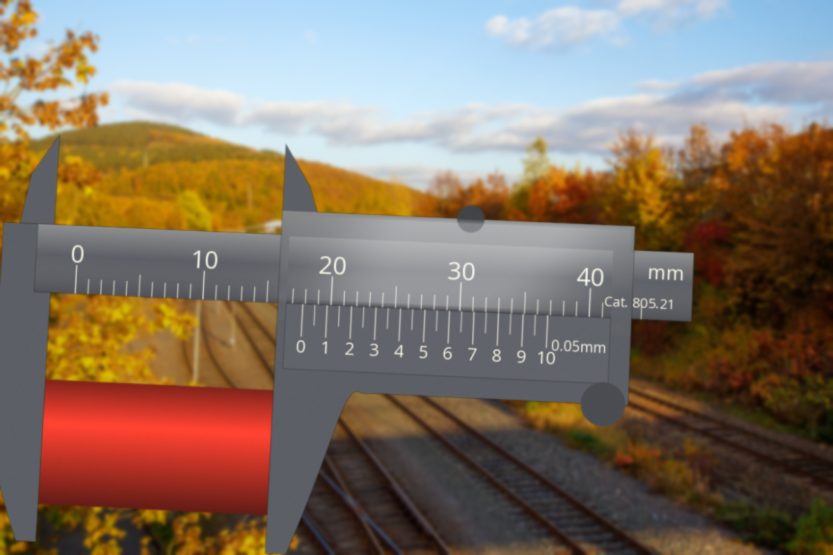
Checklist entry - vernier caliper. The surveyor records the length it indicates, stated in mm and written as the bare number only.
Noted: 17.8
